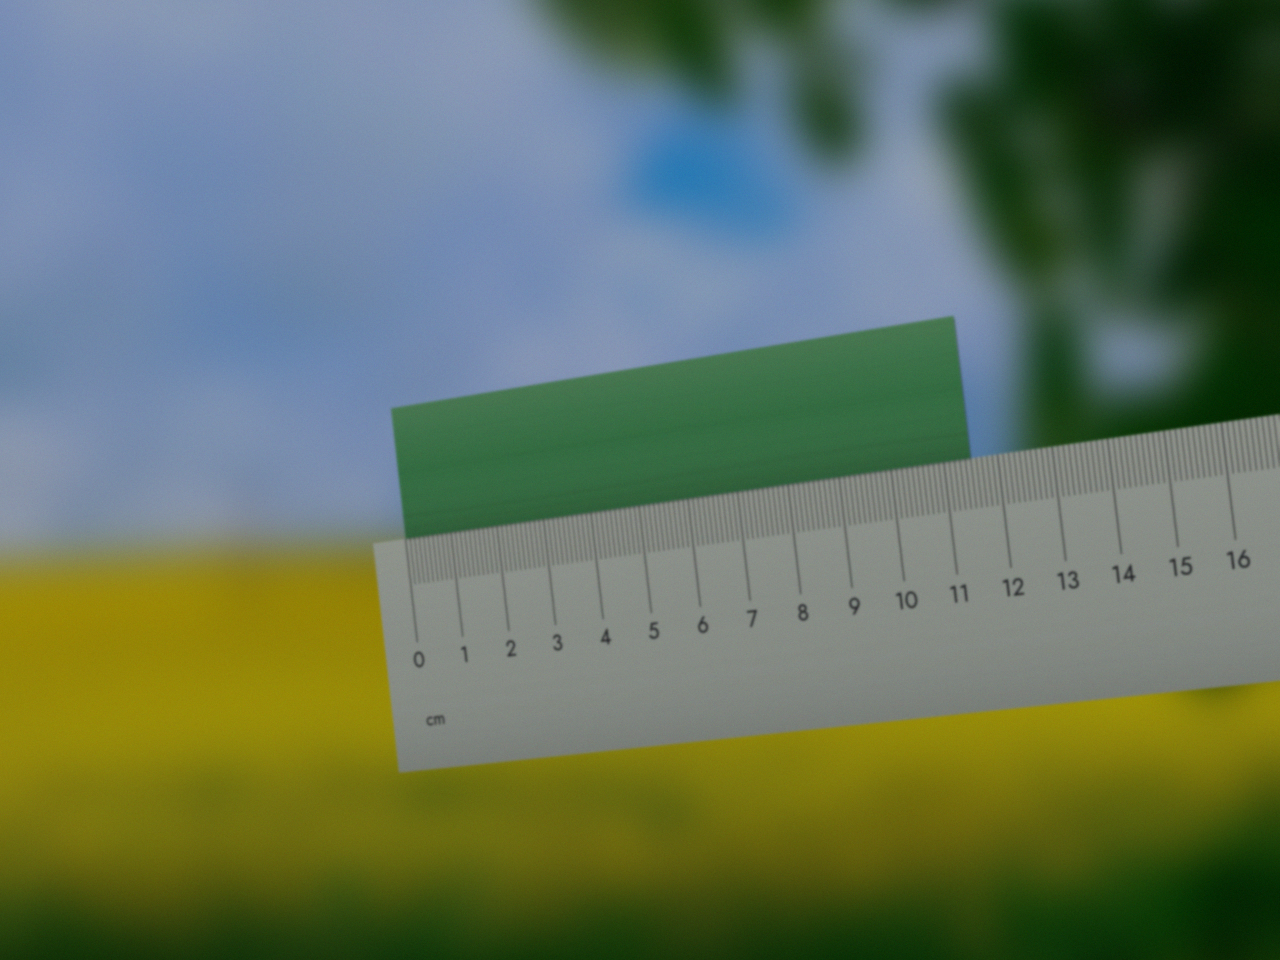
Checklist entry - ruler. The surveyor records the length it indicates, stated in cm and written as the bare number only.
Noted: 11.5
